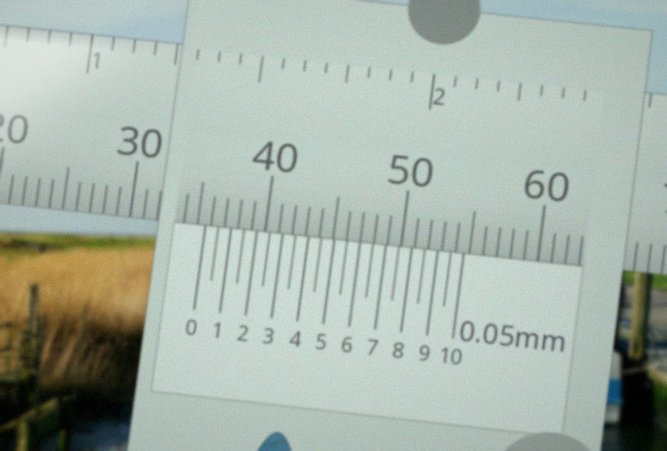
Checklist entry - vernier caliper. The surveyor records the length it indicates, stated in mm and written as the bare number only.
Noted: 35.6
